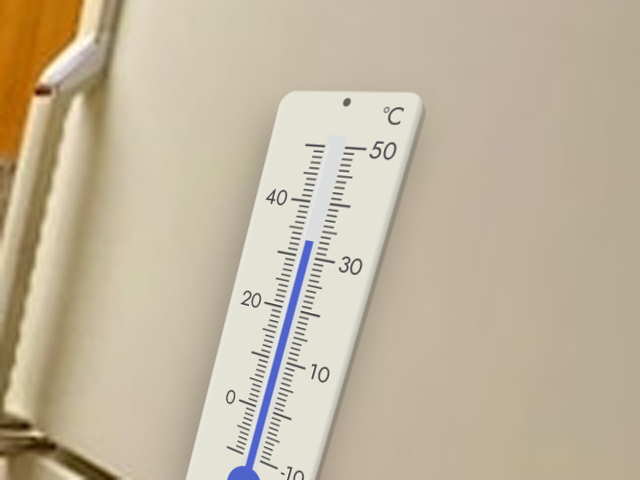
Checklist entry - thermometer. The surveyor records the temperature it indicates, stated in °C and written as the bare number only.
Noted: 33
